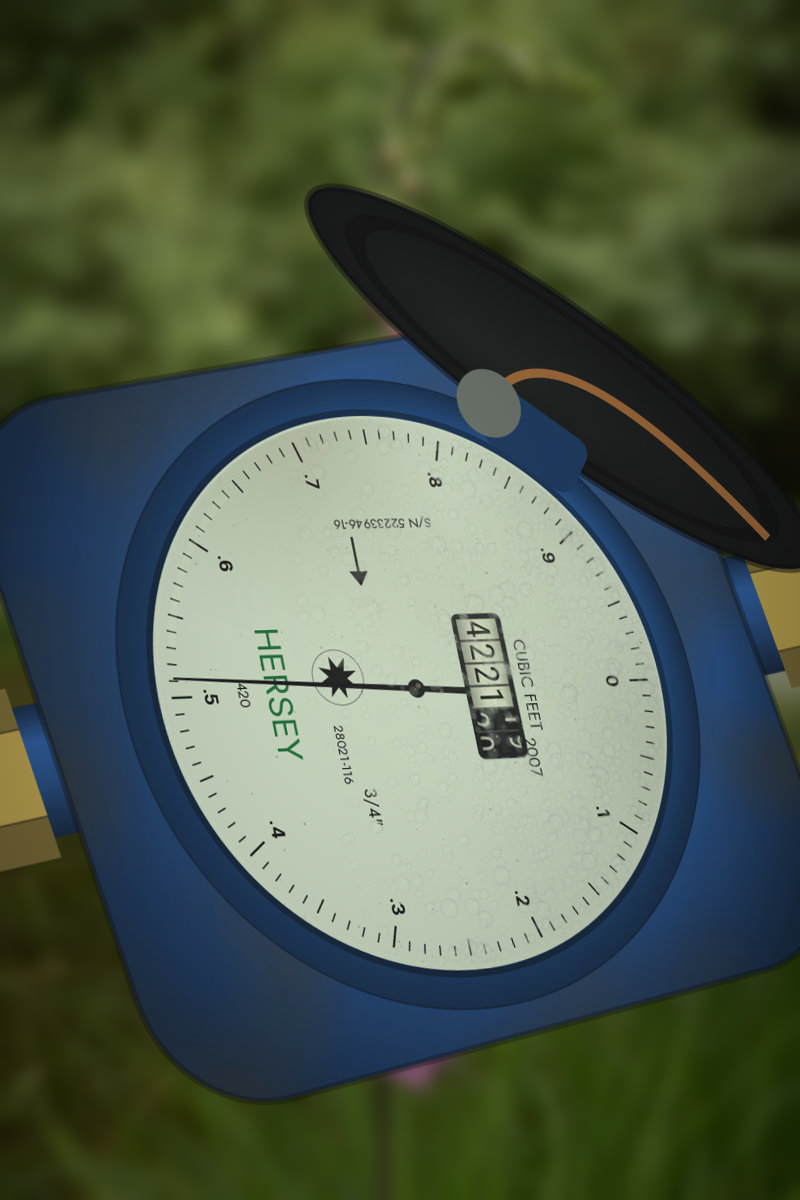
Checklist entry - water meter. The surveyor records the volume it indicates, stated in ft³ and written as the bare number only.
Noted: 422119.51
